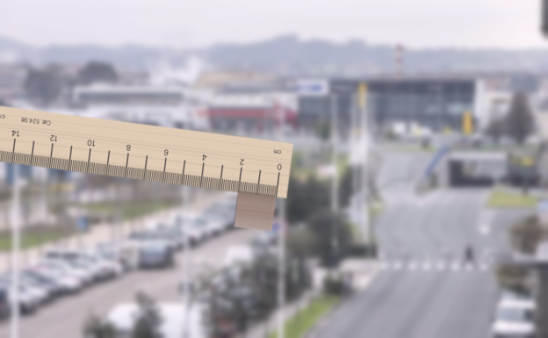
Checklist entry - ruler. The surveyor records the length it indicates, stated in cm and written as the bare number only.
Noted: 2
